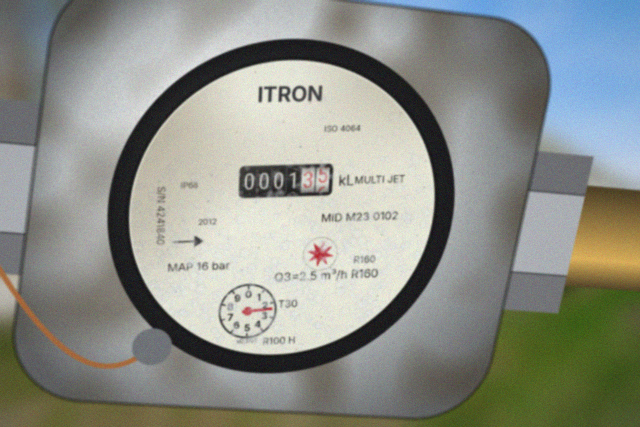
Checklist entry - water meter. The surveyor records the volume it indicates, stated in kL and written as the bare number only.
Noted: 1.352
